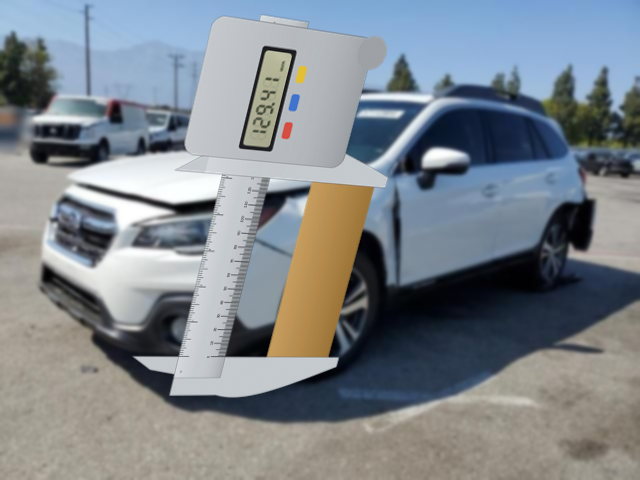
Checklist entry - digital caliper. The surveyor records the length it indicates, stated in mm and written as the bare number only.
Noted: 129.41
